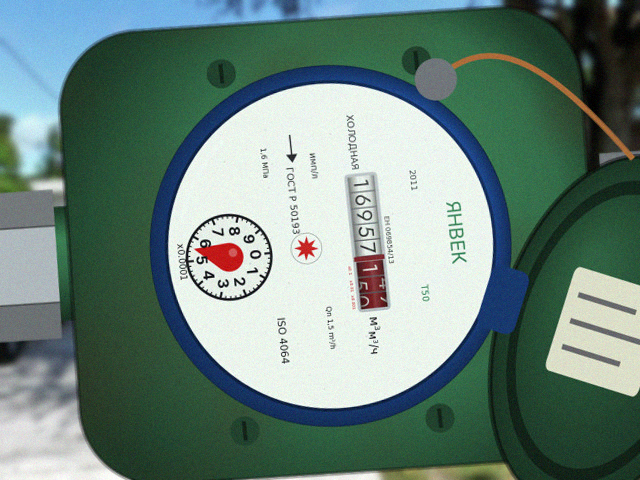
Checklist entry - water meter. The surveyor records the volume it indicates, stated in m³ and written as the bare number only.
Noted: 16957.1495
